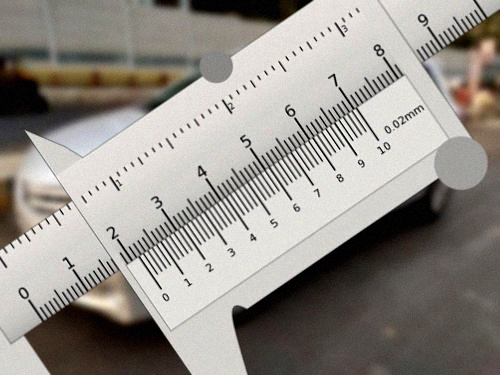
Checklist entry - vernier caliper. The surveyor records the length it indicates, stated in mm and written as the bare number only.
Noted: 21.5
